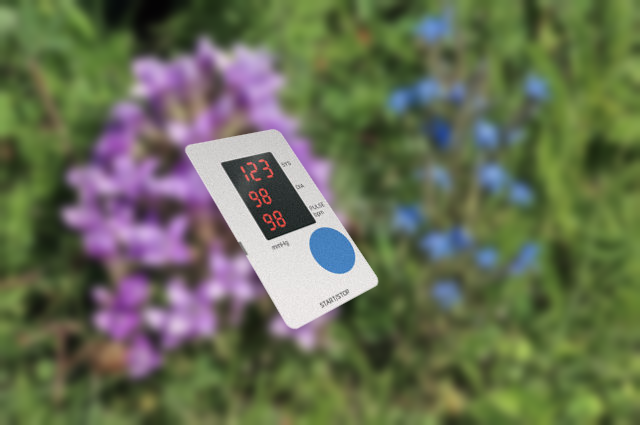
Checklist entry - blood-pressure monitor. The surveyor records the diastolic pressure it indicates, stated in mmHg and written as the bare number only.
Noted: 98
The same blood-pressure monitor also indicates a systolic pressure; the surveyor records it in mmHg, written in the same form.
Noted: 123
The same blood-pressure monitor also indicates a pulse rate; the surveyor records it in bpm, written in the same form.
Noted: 98
